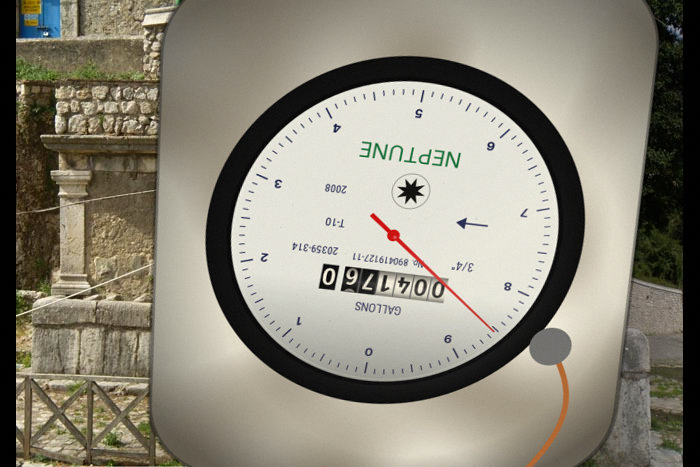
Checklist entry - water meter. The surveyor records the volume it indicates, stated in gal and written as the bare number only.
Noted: 41758.5
